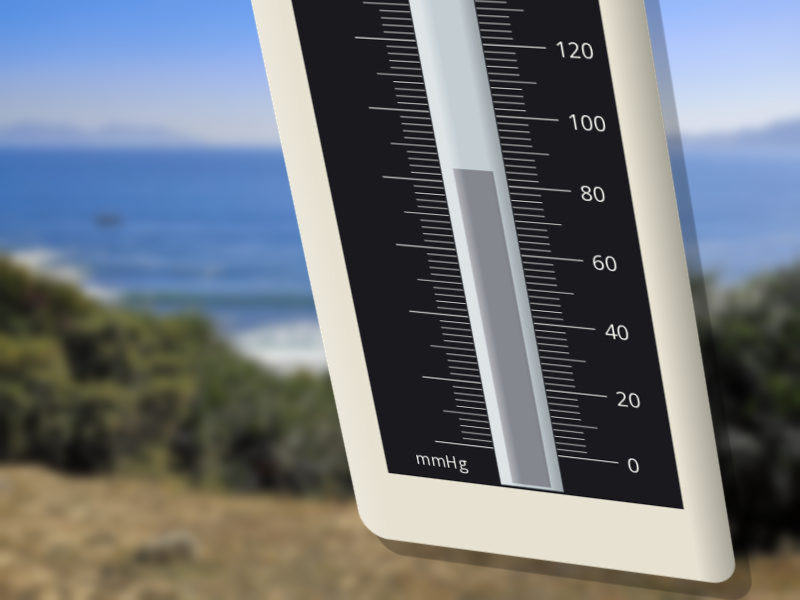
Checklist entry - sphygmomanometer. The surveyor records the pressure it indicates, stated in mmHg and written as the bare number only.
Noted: 84
